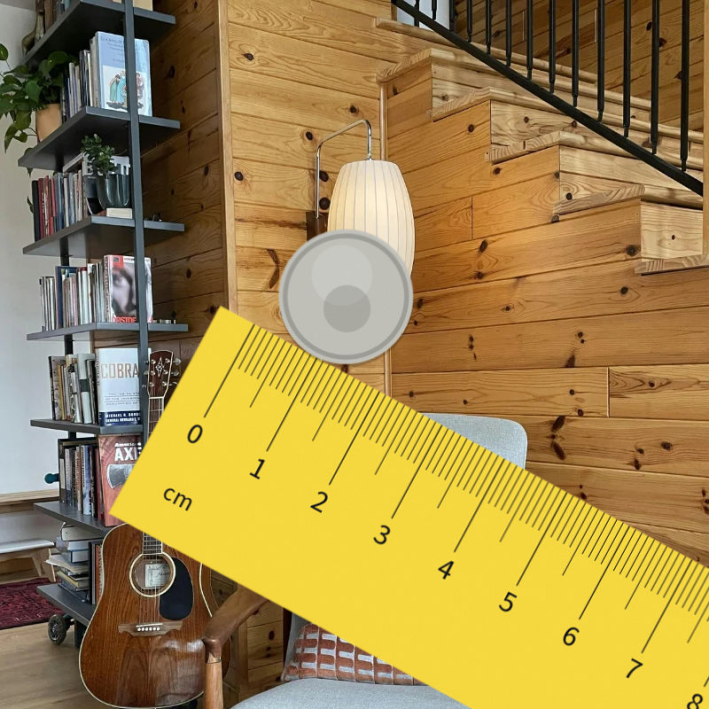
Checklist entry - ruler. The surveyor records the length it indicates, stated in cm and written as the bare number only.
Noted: 1.9
